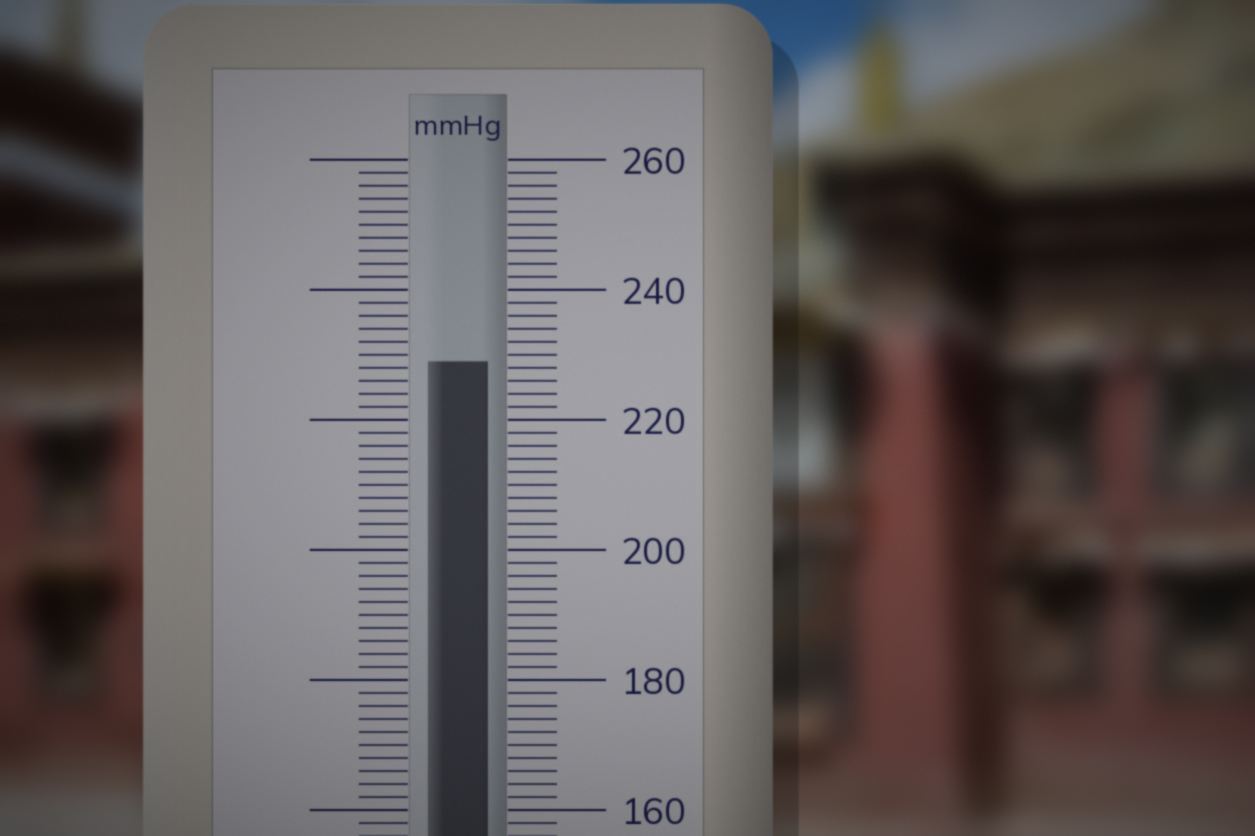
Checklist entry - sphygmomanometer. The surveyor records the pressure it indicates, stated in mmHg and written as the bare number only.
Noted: 229
